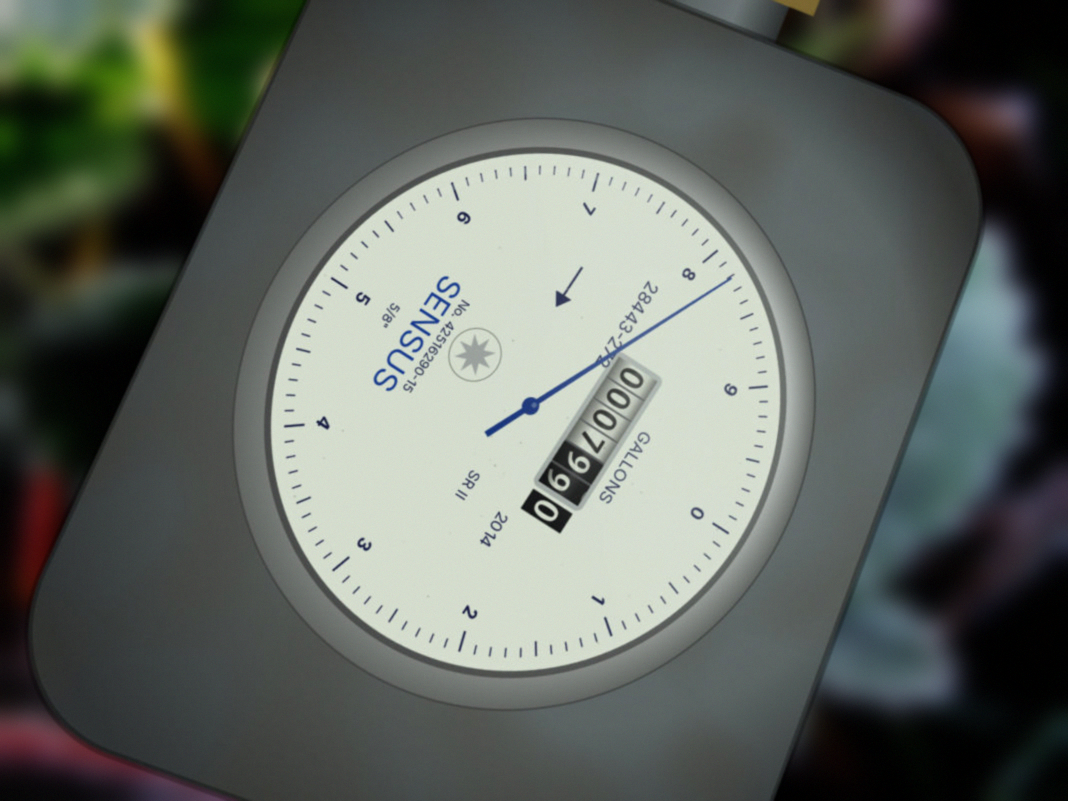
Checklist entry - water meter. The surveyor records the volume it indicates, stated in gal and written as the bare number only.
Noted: 7988.2
